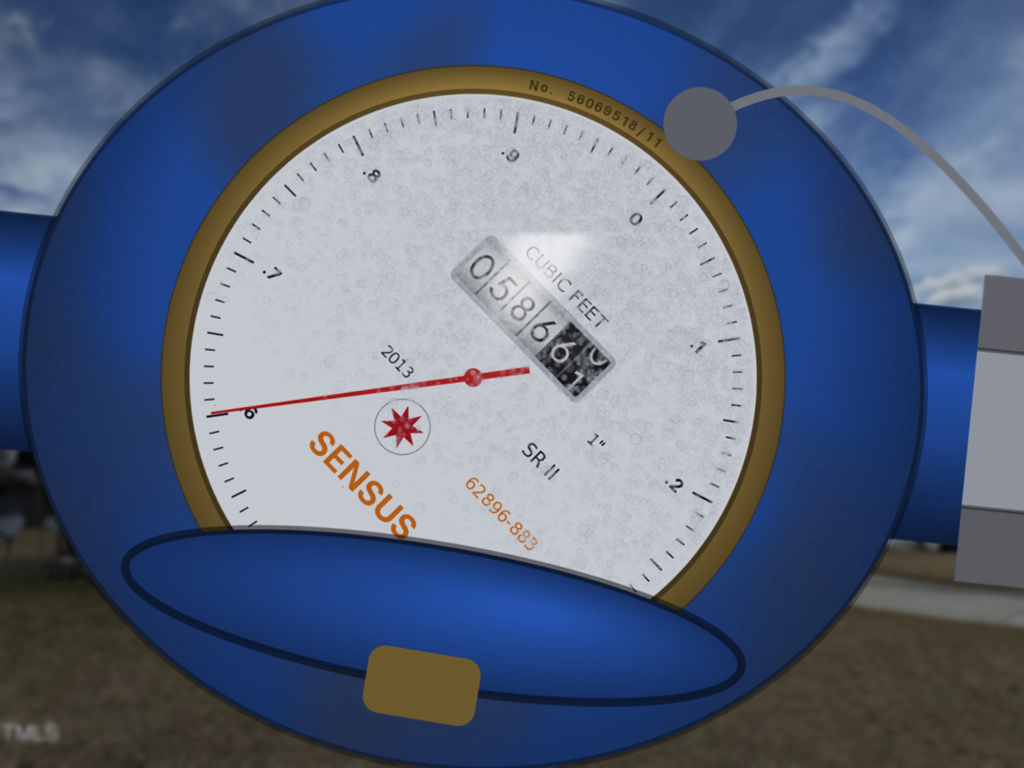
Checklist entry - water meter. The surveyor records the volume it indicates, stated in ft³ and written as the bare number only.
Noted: 58660.60
